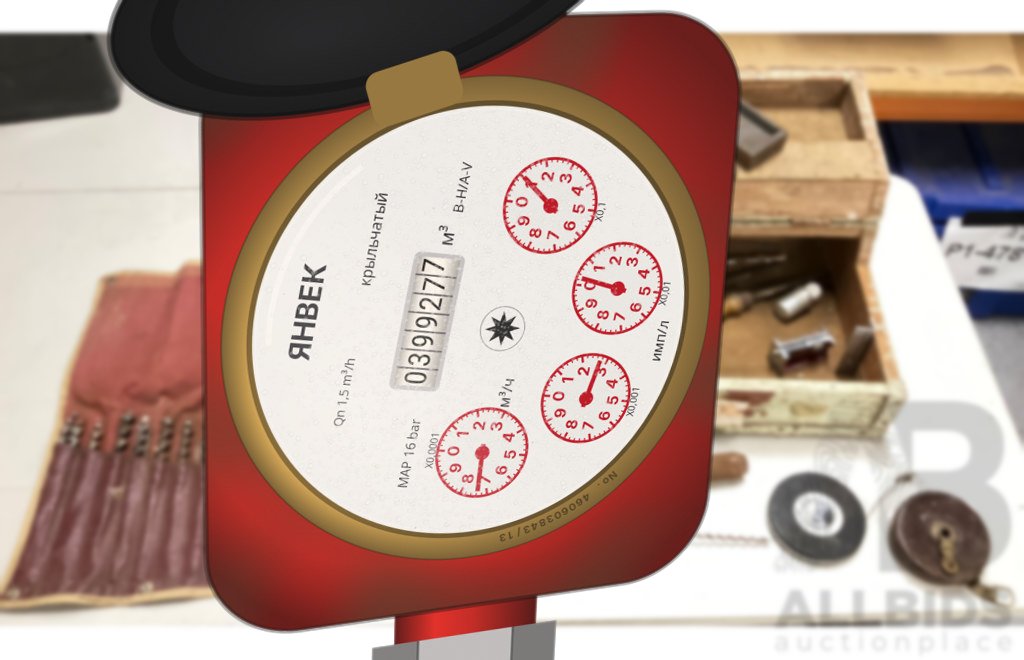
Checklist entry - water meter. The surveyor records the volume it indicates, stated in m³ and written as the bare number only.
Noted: 399277.1027
